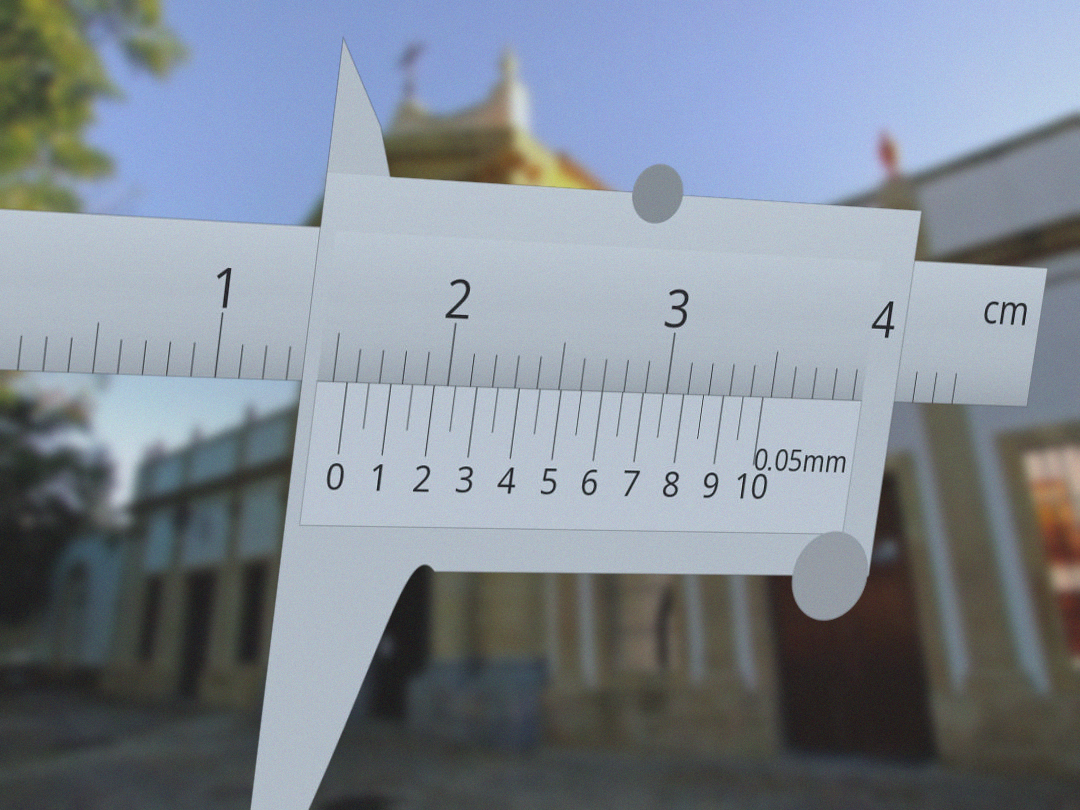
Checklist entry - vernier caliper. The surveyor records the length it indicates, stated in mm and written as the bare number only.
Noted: 15.6
